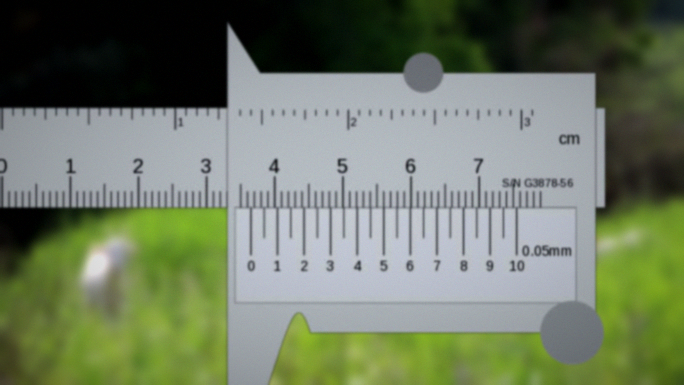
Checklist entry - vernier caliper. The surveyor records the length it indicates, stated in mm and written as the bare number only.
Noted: 36.5
